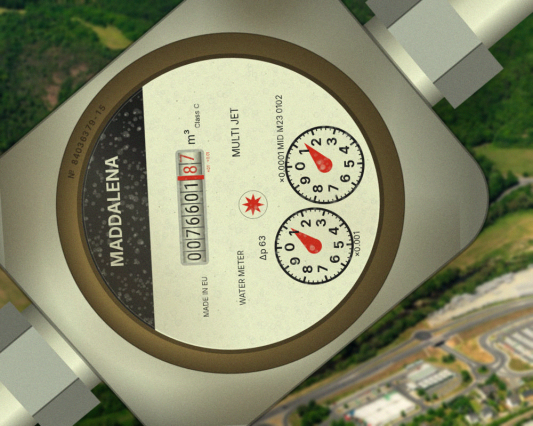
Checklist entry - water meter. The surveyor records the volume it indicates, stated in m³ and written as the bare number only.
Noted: 76601.8711
